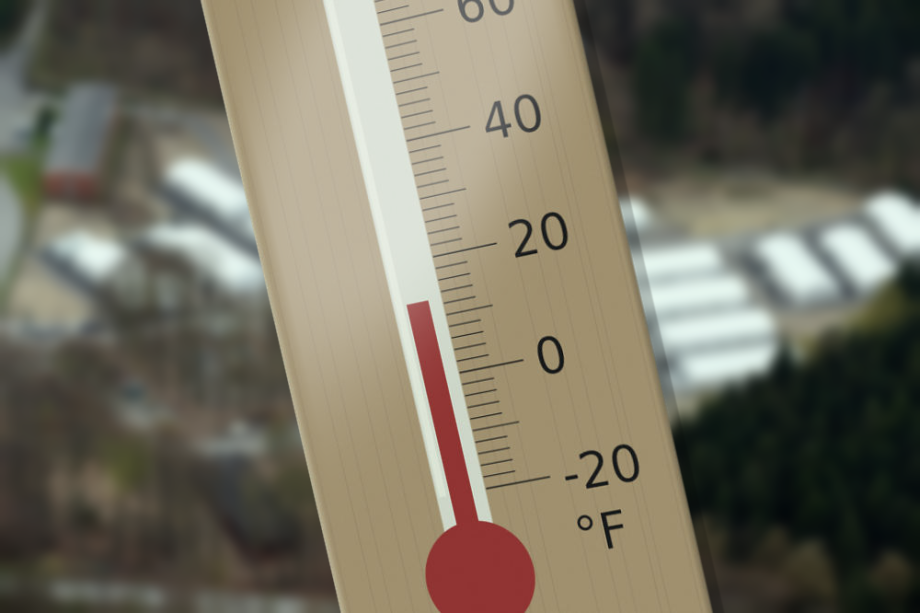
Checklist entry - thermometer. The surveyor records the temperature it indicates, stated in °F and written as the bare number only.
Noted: 13
